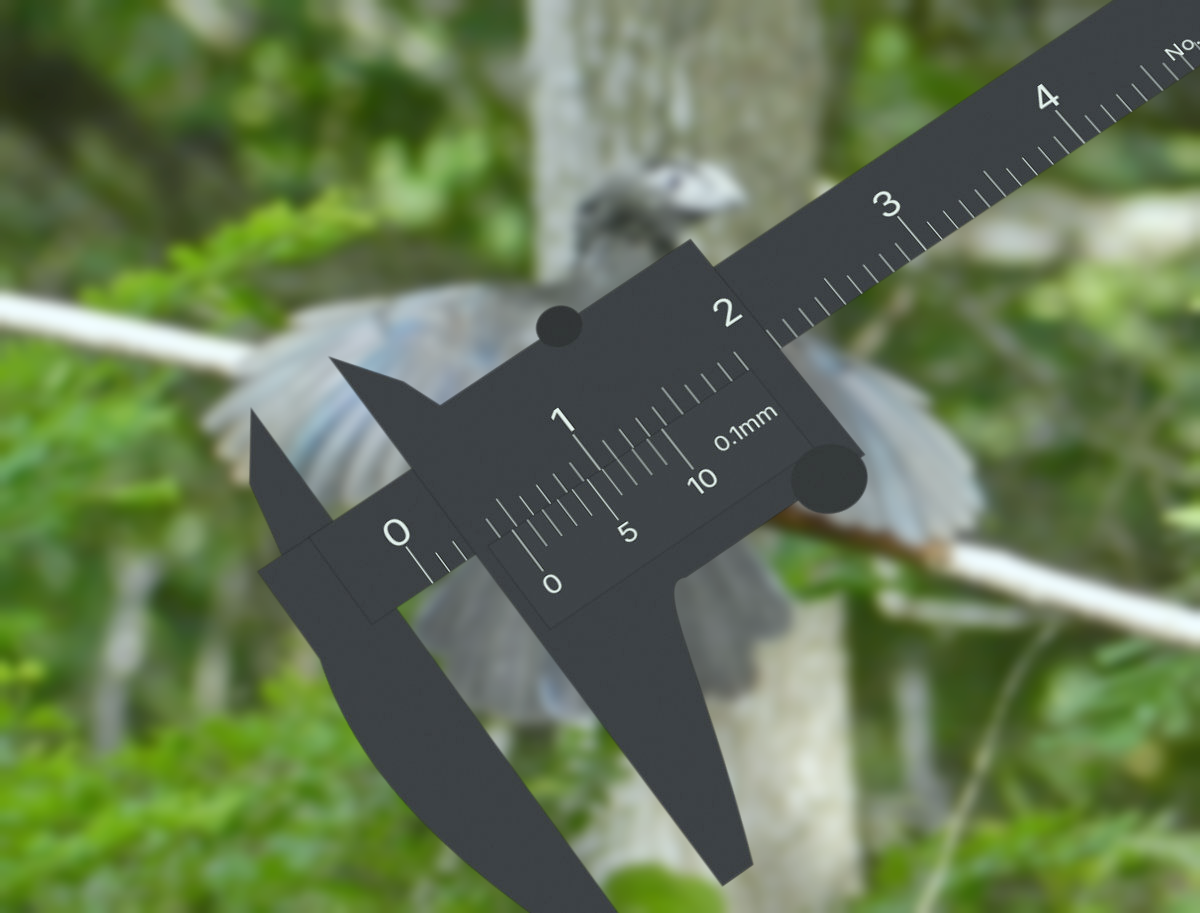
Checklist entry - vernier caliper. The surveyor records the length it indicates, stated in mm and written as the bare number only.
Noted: 4.7
